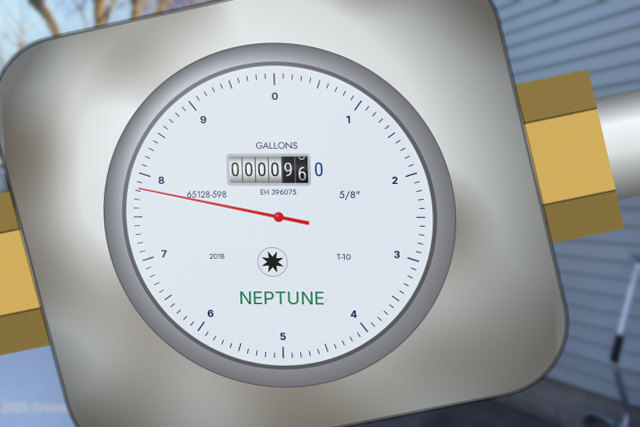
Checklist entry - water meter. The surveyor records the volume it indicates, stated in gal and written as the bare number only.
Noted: 957.8
